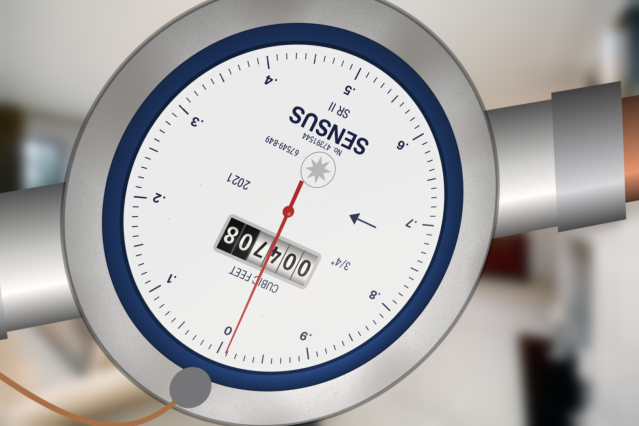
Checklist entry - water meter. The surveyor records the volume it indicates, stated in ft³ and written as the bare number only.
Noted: 4707.99
